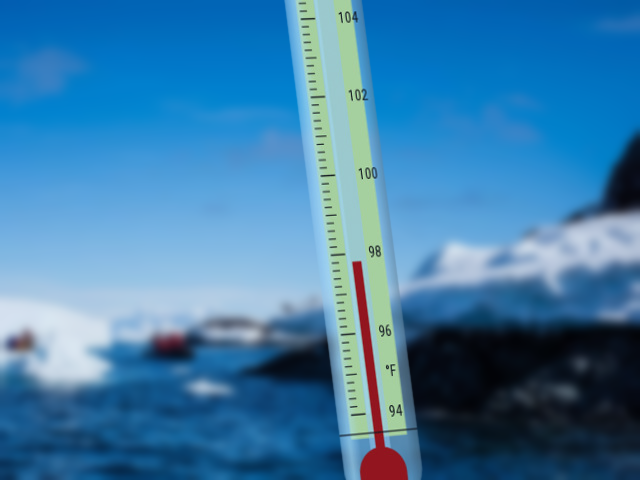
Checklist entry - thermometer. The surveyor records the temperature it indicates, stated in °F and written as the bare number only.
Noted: 97.8
